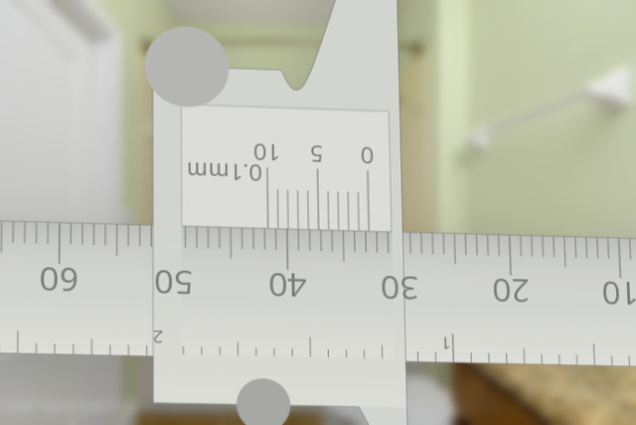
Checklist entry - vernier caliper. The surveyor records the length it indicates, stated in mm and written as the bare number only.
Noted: 32.7
